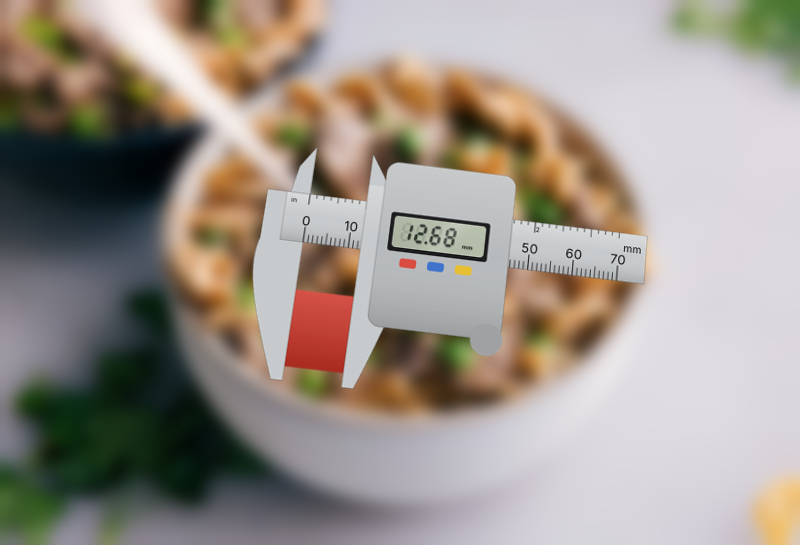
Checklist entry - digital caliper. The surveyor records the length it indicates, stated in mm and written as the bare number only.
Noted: 12.68
